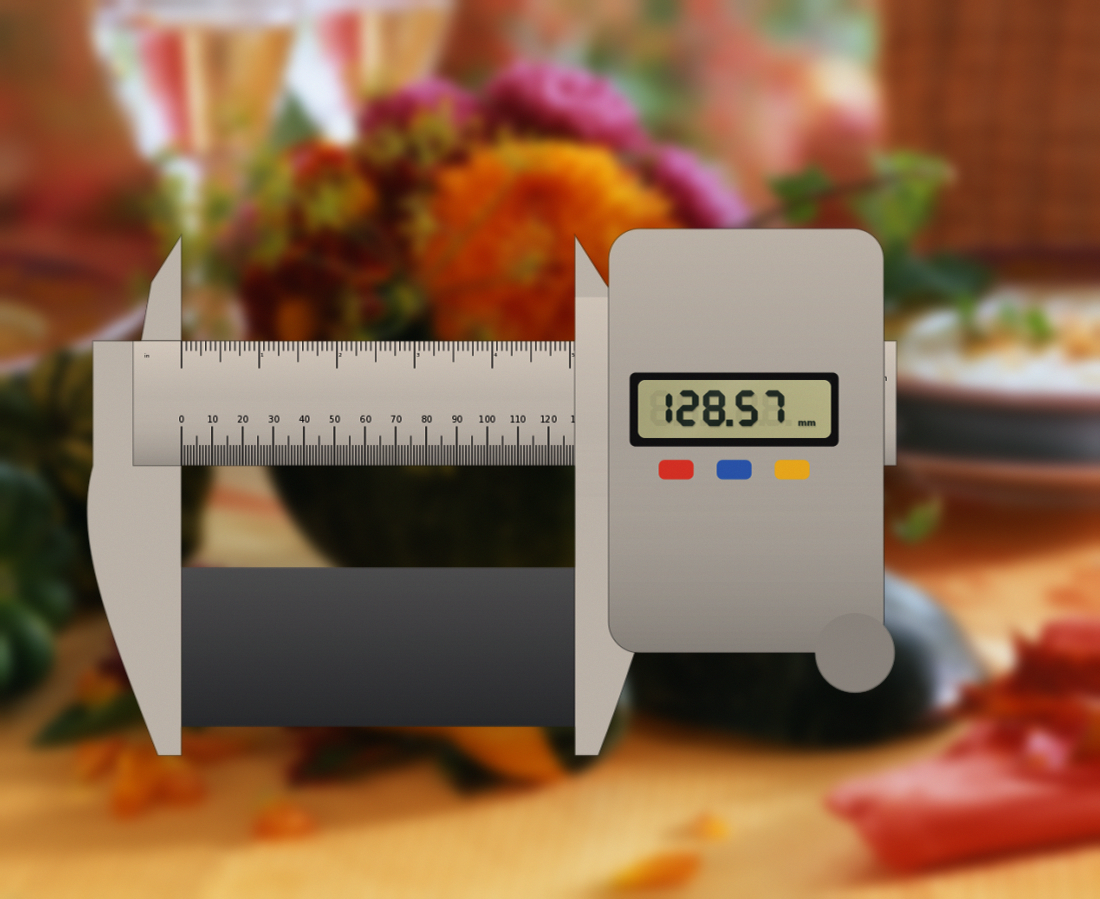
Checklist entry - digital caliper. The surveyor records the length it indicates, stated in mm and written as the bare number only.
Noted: 128.57
